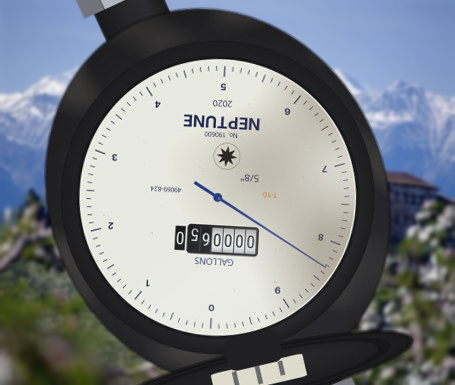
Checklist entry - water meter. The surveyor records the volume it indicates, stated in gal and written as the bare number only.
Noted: 648.3
